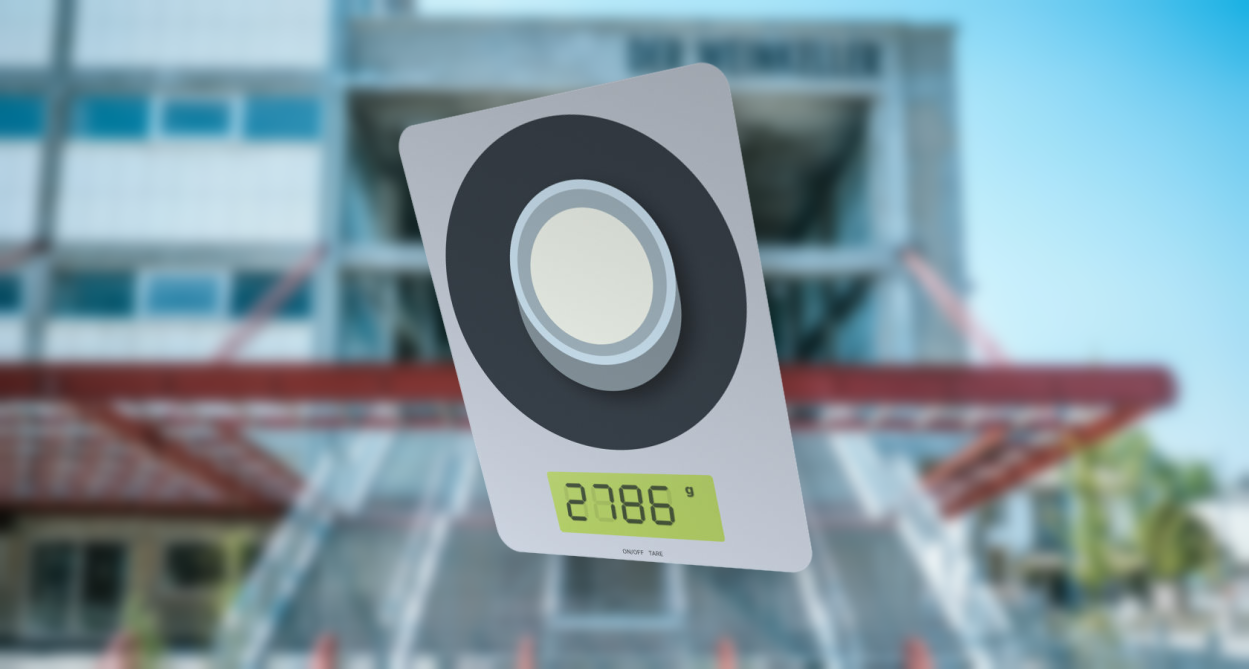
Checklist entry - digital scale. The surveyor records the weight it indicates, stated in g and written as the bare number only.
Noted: 2786
